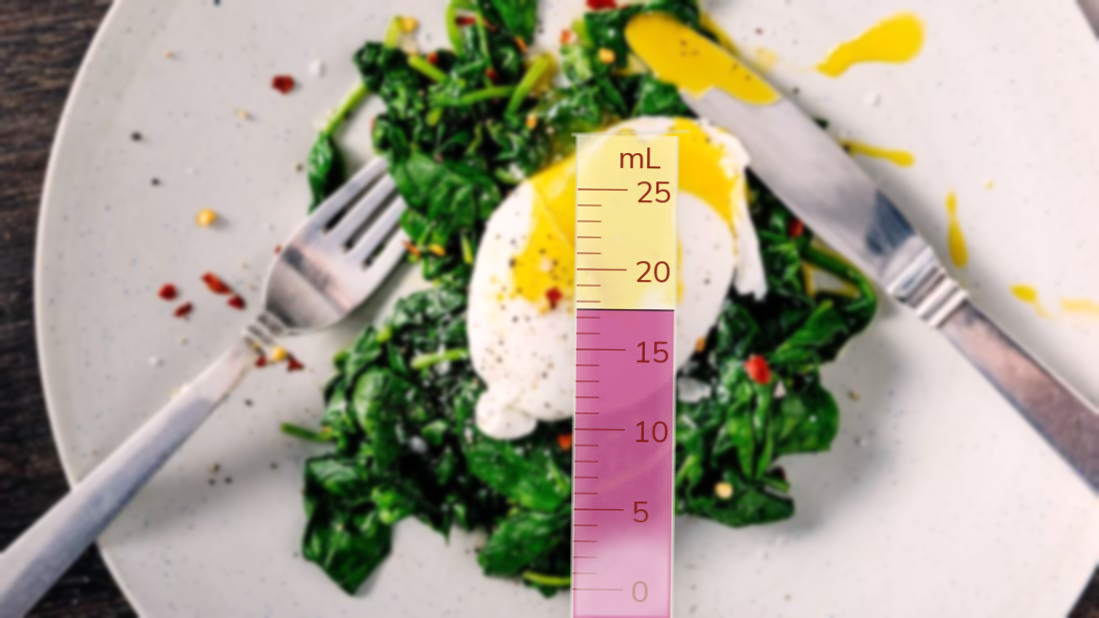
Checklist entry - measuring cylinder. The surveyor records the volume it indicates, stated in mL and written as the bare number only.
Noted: 17.5
